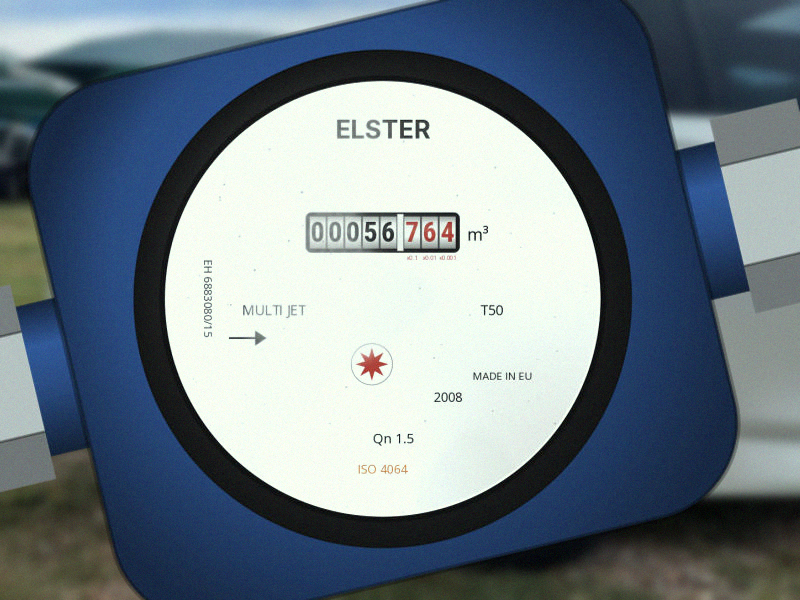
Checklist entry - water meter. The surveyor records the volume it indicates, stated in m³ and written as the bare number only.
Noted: 56.764
